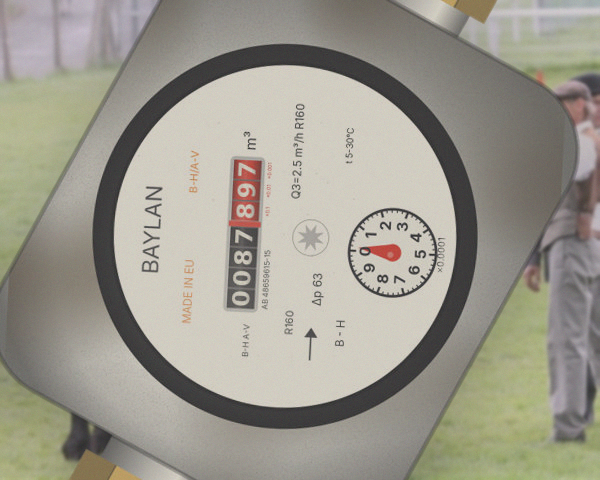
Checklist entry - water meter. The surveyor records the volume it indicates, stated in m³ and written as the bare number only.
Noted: 87.8970
